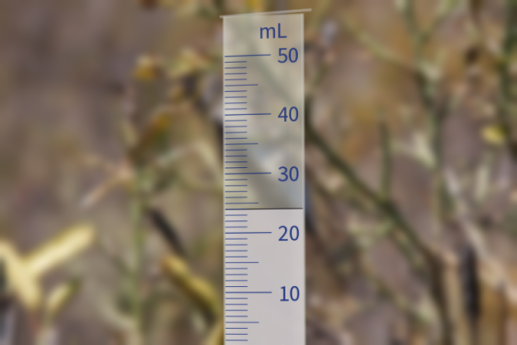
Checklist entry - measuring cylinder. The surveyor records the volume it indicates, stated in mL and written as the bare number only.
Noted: 24
